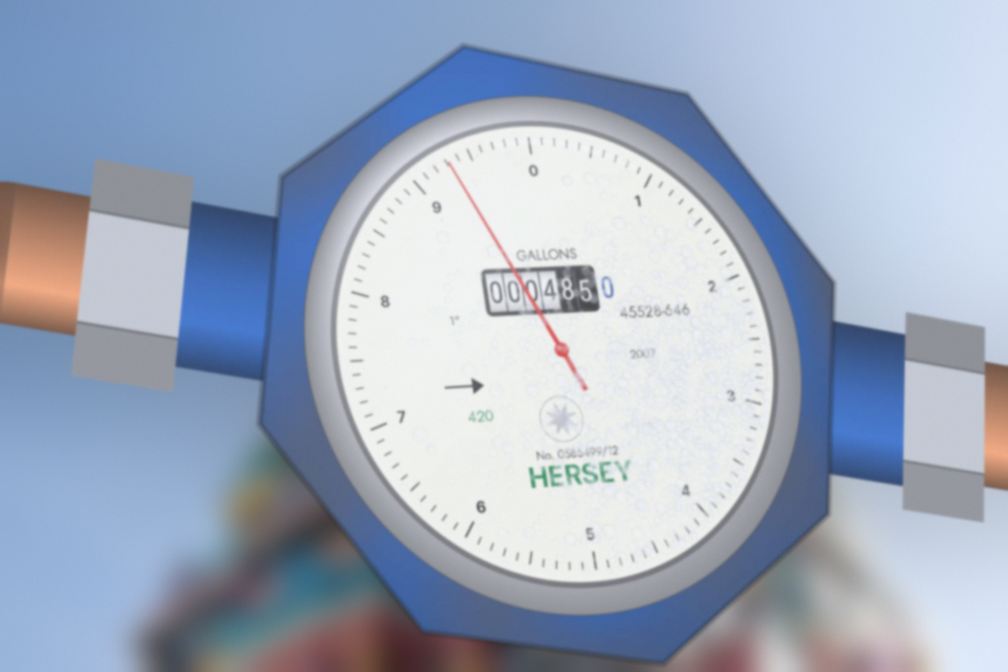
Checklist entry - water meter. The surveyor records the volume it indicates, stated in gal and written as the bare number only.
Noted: 4849.3
